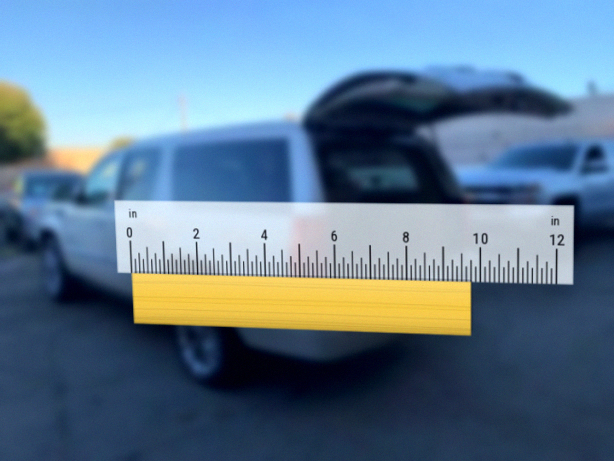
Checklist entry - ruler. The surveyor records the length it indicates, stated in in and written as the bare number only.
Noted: 9.75
